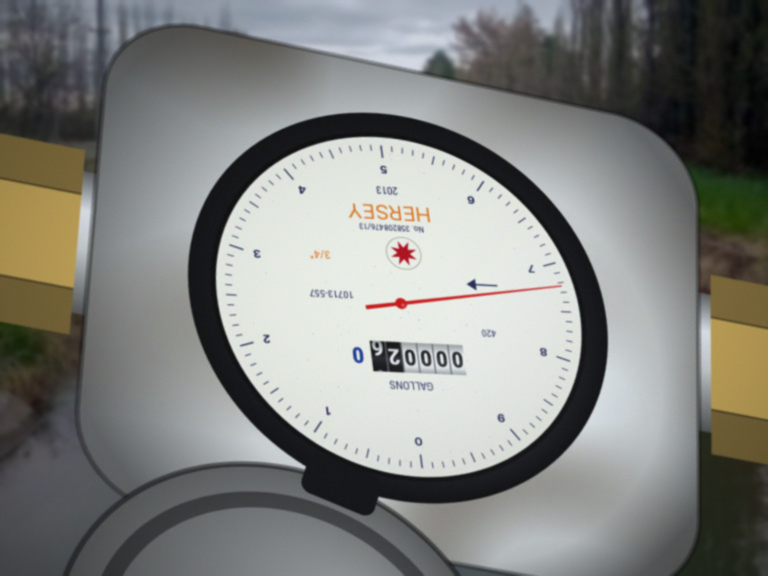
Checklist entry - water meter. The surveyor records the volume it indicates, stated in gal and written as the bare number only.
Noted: 257.2
